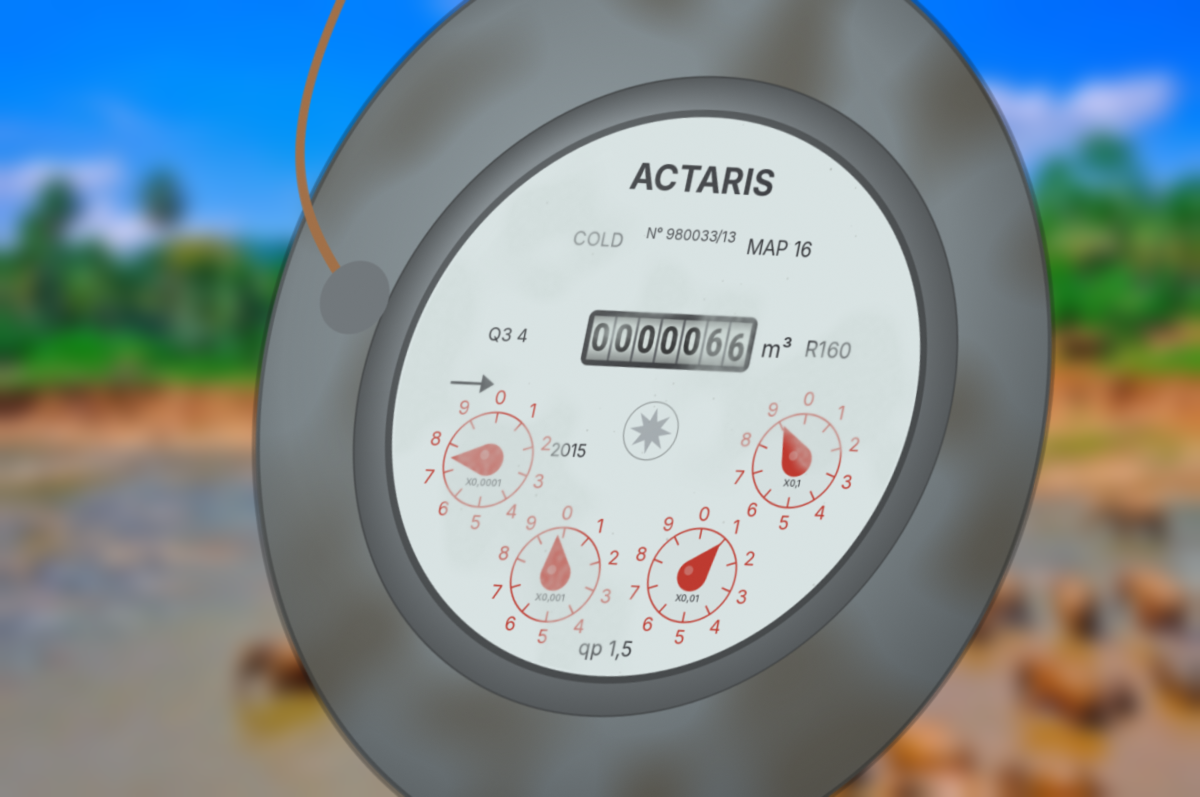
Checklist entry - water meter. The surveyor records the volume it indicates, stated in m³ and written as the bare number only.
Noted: 65.9097
